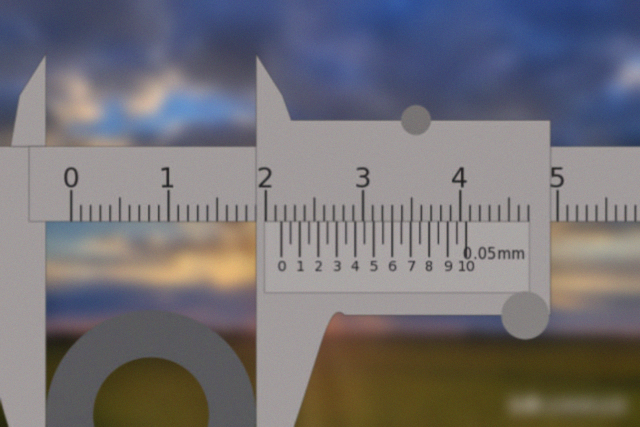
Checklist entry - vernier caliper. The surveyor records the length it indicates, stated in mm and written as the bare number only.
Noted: 21.6
